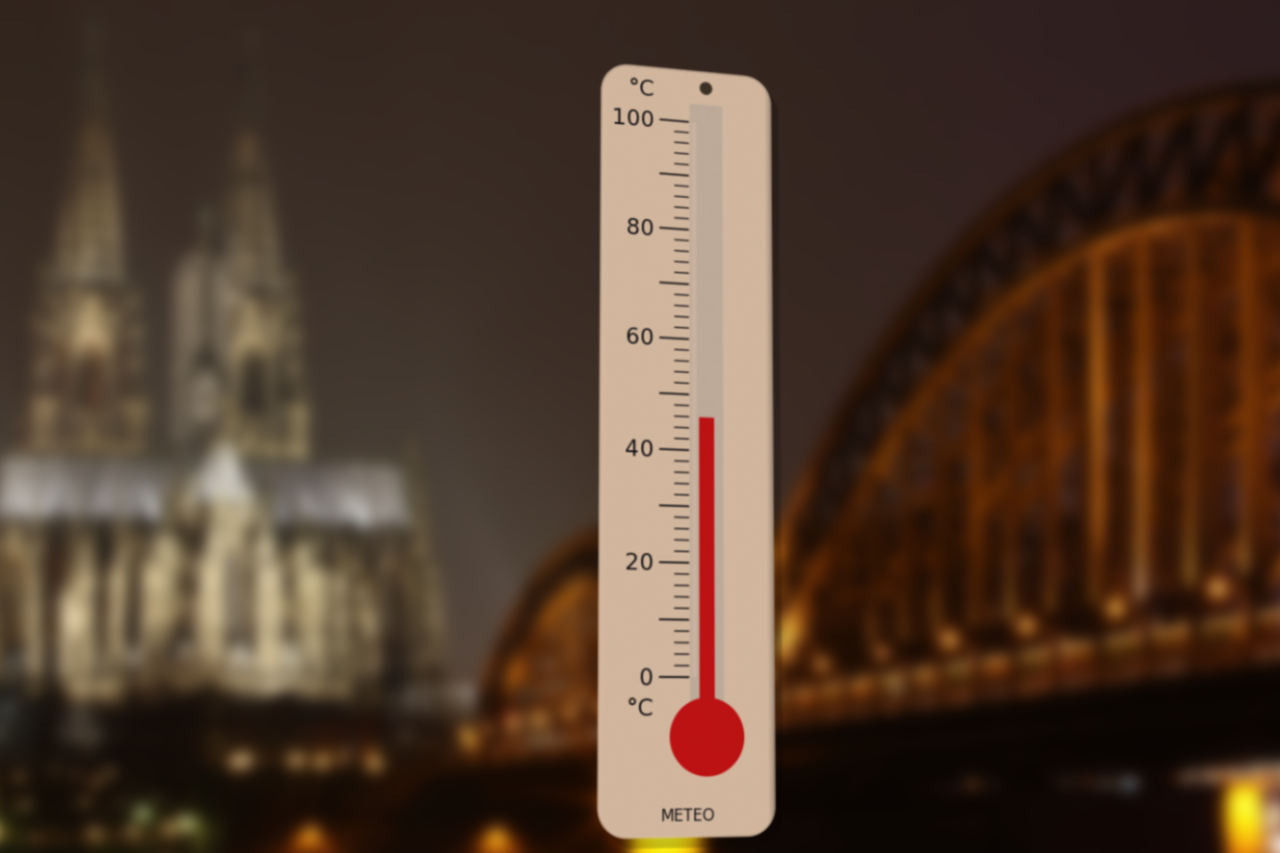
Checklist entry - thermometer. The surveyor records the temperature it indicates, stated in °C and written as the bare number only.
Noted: 46
